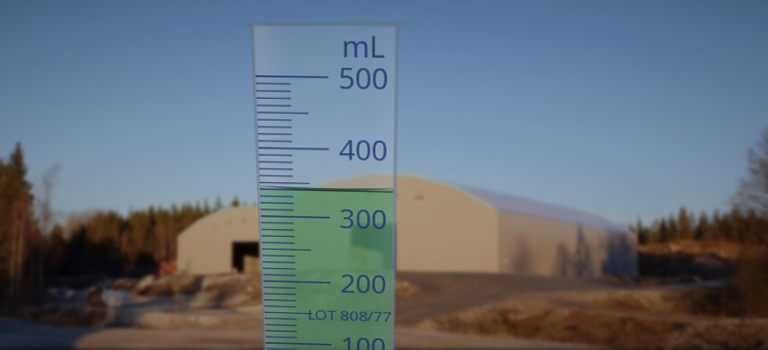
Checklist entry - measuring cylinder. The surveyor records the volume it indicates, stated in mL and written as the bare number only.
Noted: 340
